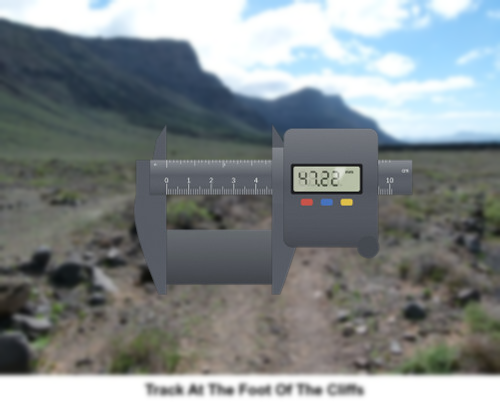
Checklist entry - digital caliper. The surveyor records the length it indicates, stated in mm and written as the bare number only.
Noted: 47.22
